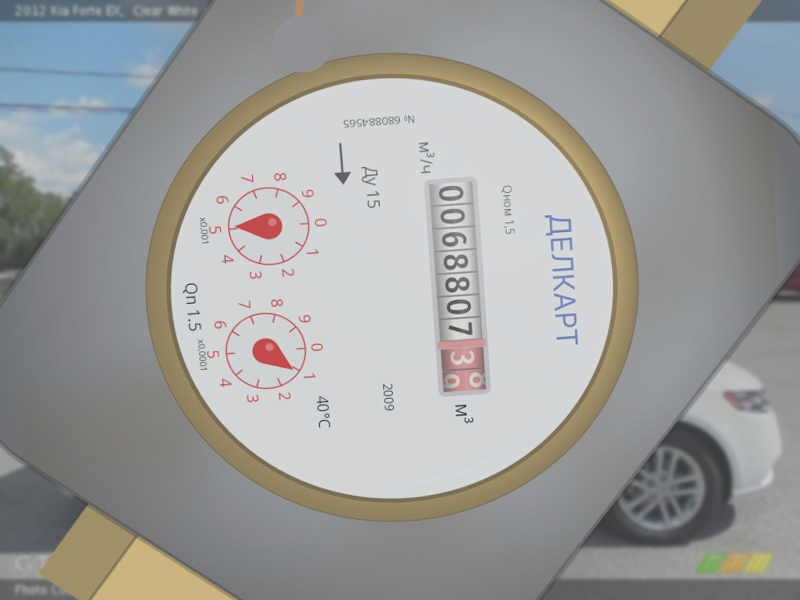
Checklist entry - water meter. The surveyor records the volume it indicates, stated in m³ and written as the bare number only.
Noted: 68807.3851
